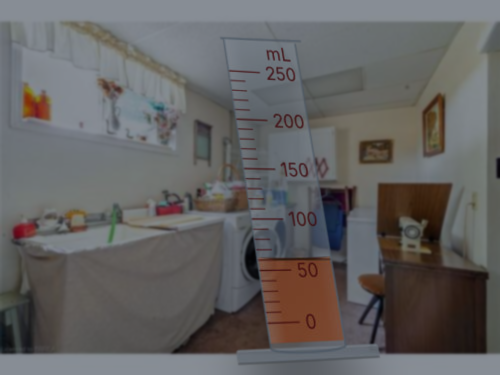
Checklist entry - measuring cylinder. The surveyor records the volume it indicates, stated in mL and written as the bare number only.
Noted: 60
